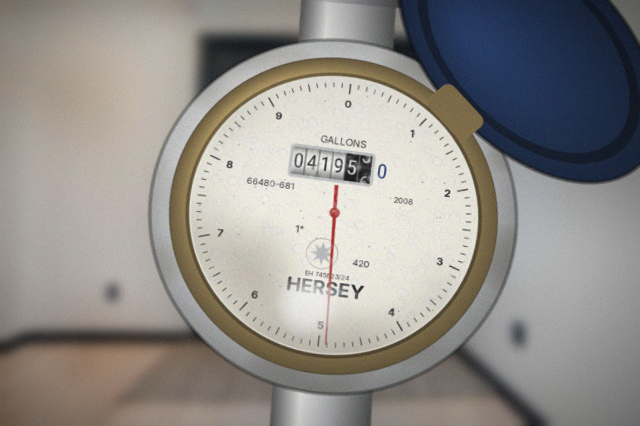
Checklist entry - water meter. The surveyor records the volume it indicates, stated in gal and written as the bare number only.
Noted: 419554.9
